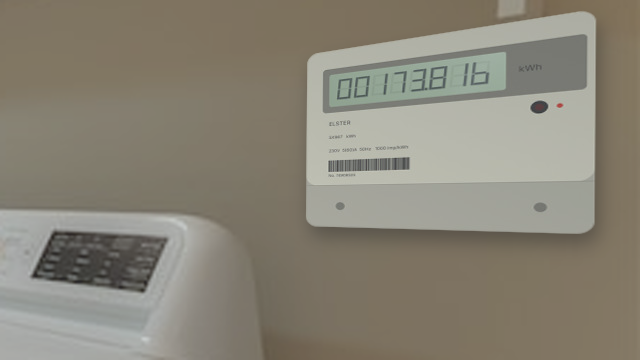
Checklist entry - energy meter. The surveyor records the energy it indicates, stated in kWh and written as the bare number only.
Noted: 173.816
